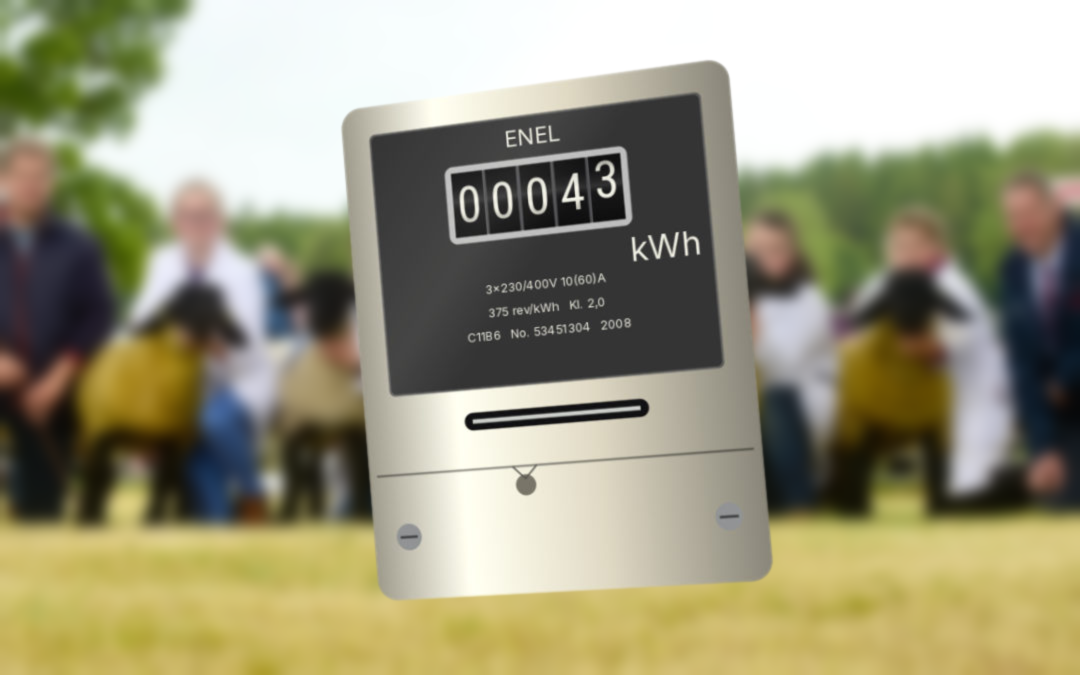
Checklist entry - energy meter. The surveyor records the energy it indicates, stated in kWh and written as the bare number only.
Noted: 43
